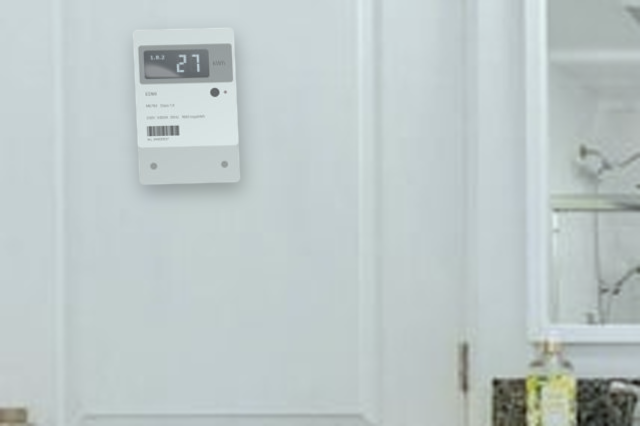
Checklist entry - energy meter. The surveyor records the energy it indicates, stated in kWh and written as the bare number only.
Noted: 27
